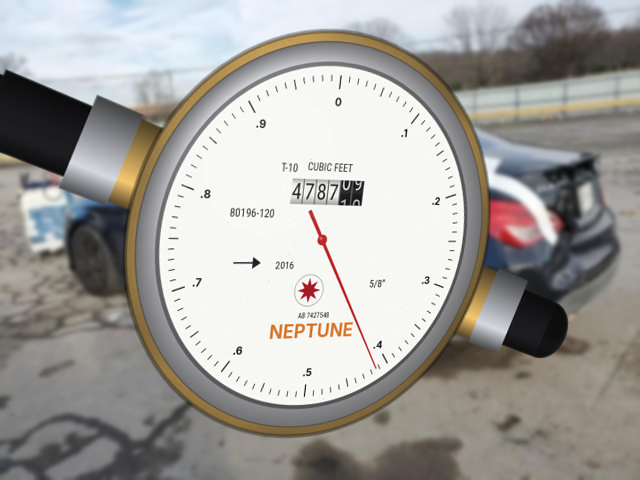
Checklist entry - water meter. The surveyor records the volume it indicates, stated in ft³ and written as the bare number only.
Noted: 478709.41
